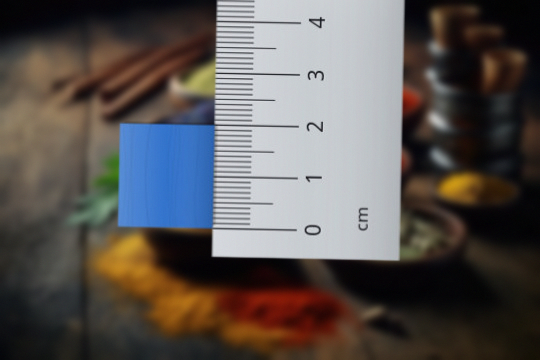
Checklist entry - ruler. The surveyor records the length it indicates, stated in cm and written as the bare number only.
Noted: 2
